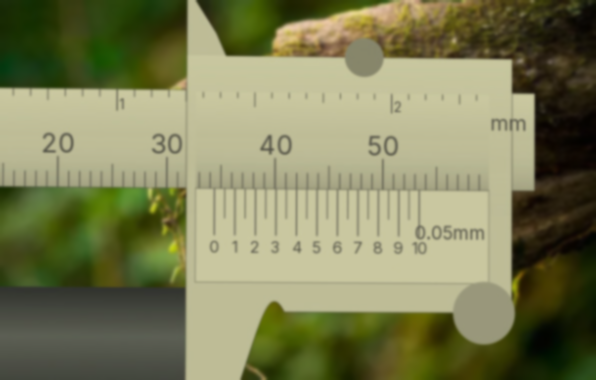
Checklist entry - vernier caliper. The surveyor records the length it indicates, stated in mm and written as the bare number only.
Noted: 34.4
